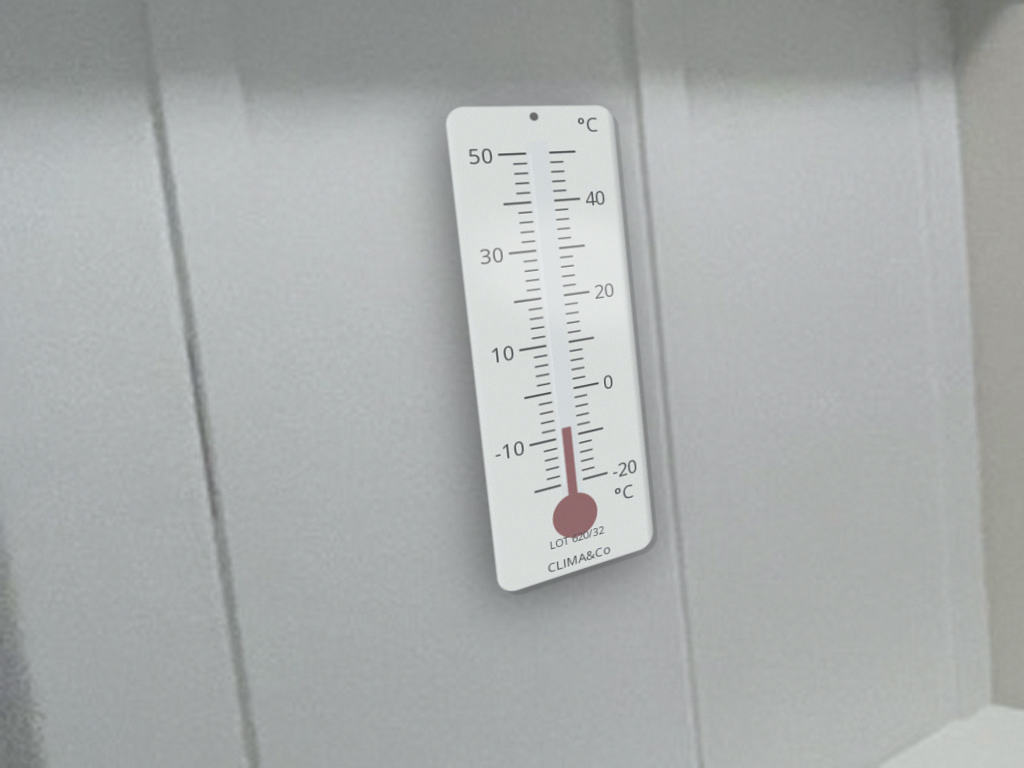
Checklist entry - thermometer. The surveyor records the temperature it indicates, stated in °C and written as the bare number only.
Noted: -8
